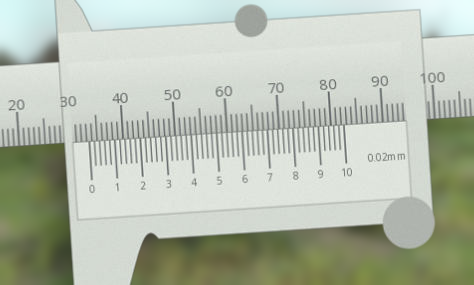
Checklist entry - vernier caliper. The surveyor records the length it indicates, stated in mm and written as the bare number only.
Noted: 33.5
